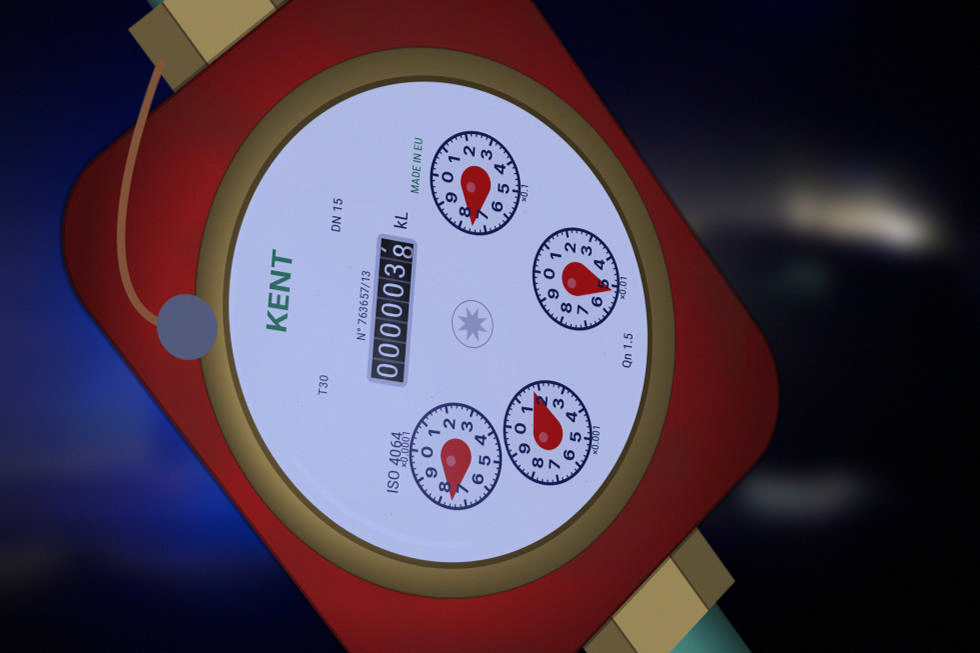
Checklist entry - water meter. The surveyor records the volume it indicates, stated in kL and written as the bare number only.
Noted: 37.7517
